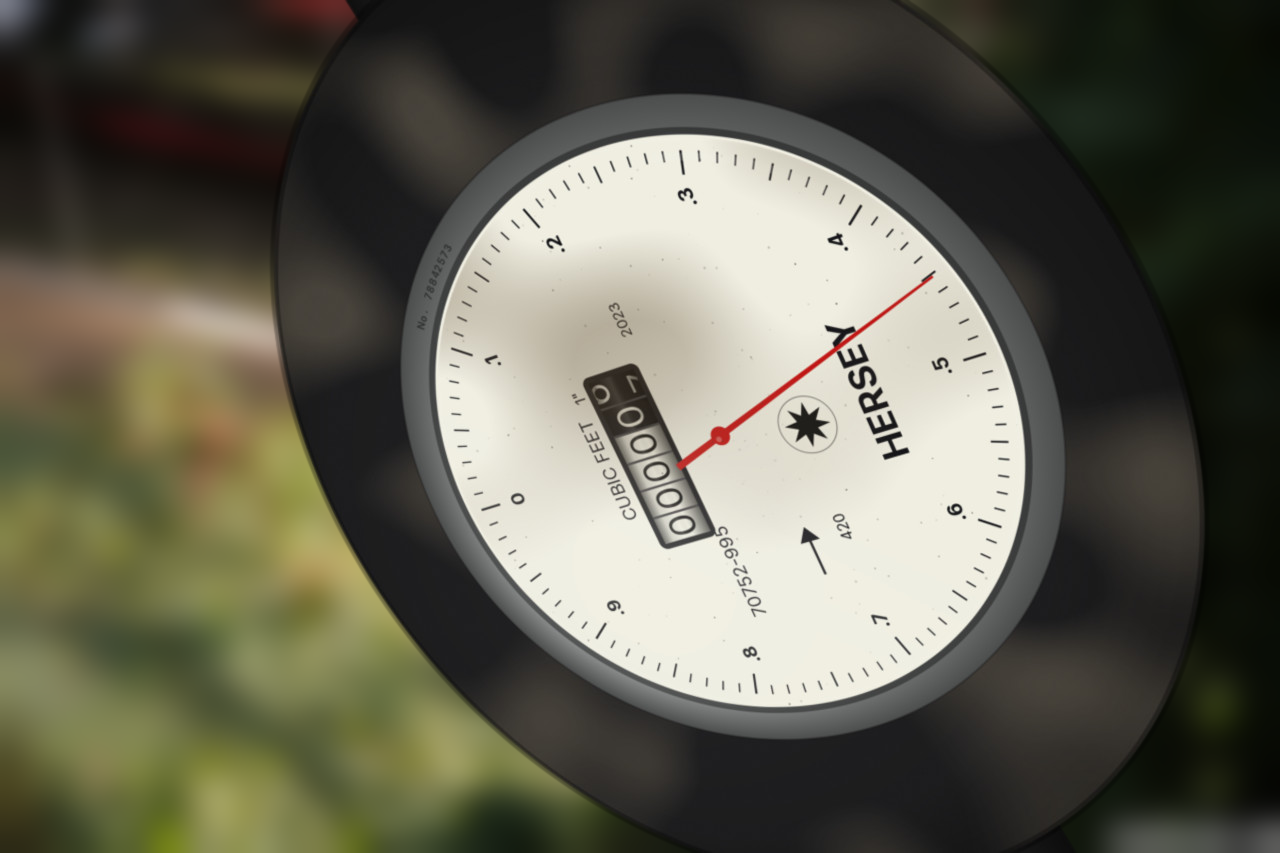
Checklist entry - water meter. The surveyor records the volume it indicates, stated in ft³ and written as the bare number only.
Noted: 6.45
